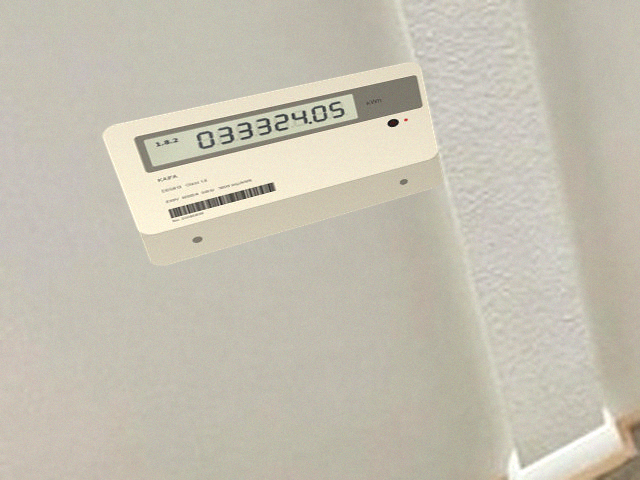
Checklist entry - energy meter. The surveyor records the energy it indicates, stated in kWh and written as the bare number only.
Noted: 33324.05
